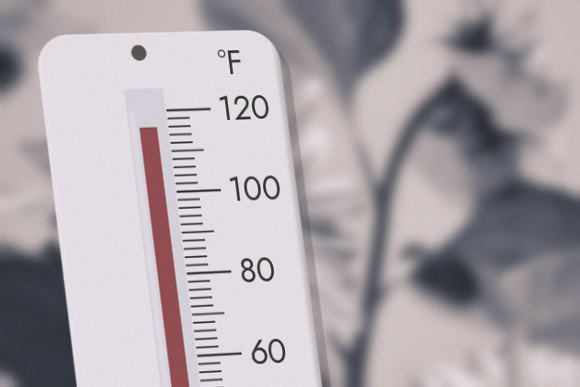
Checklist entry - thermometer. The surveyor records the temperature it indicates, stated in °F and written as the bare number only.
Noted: 116
